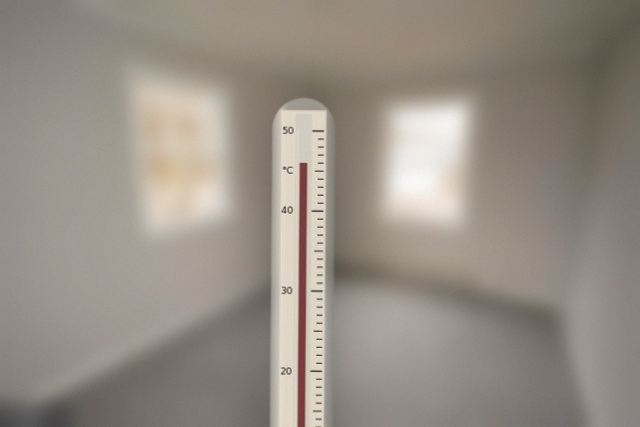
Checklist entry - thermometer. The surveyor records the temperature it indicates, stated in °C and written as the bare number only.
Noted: 46
